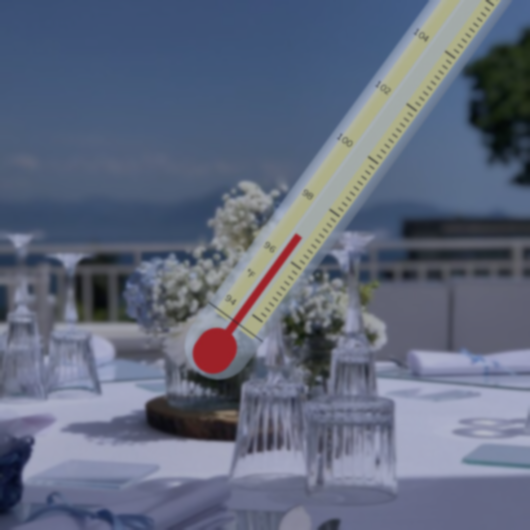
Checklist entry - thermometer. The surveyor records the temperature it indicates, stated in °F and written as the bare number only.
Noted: 96.8
